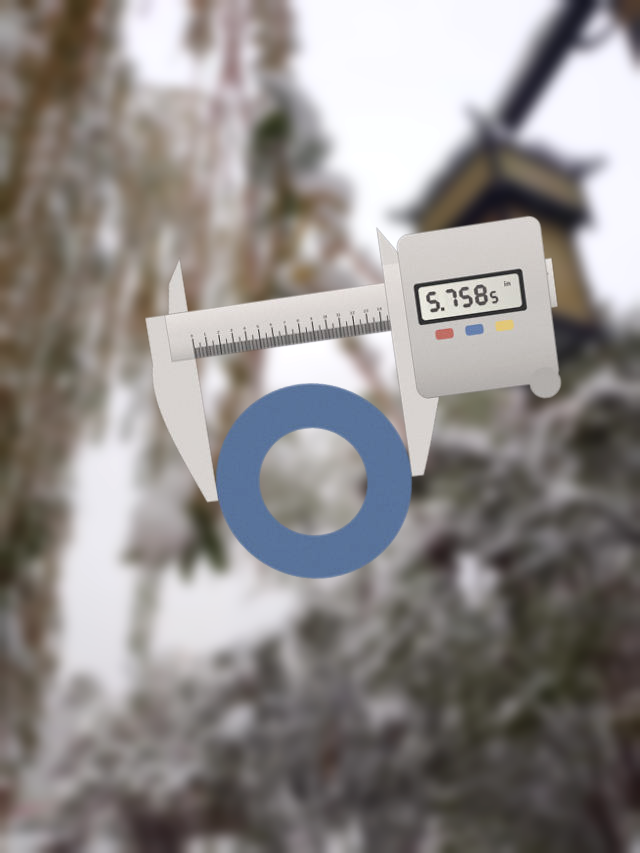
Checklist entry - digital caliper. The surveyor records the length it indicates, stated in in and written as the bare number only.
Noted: 5.7585
